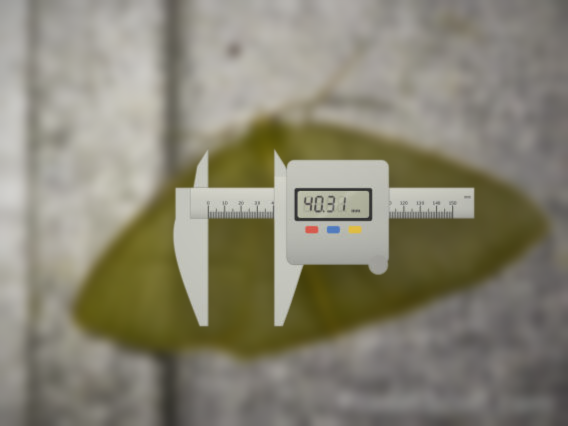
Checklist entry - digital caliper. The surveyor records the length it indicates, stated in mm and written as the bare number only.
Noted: 40.31
